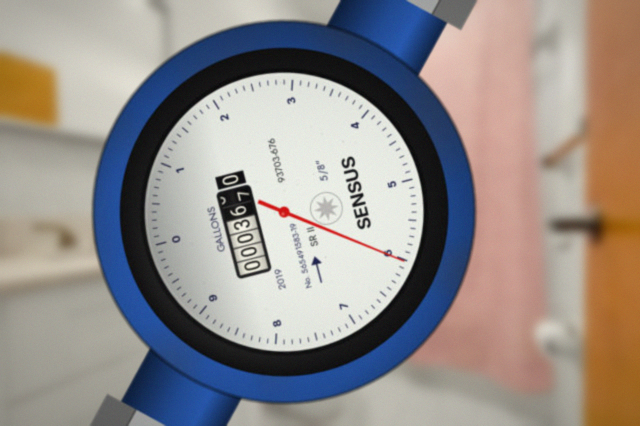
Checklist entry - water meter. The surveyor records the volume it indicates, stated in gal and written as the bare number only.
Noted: 3666.0
